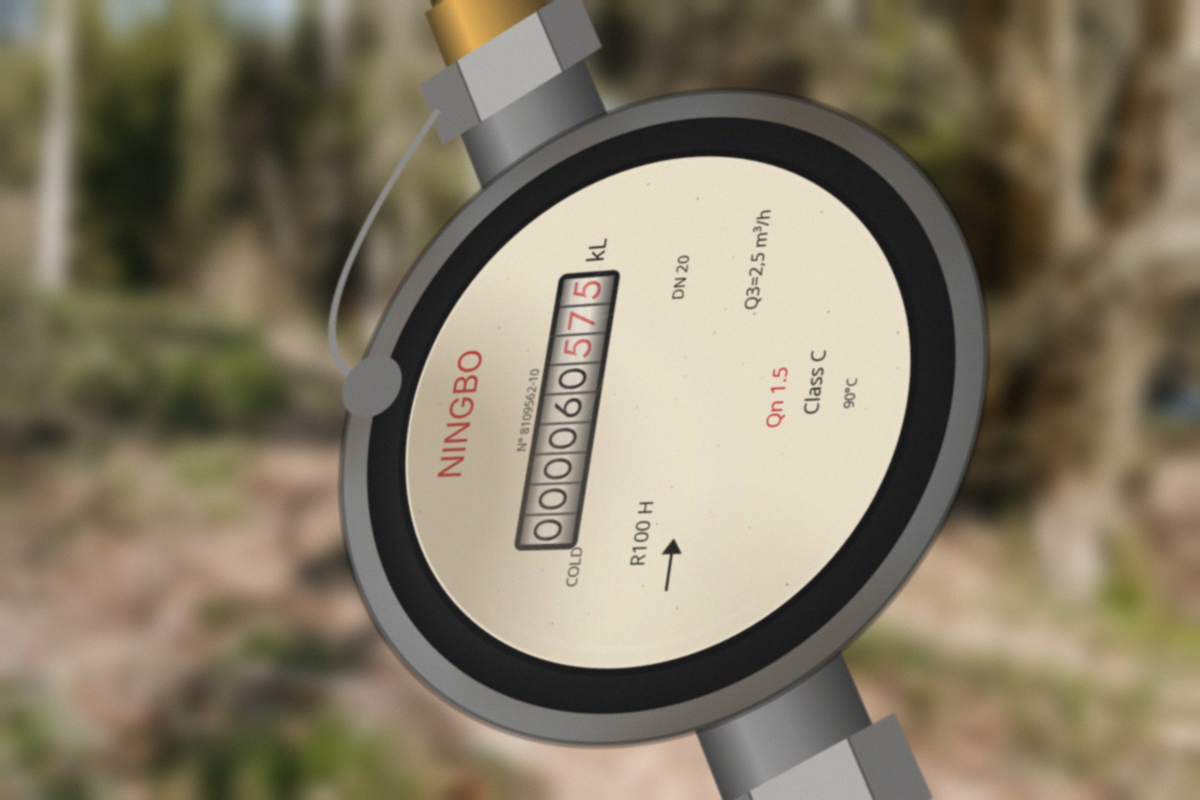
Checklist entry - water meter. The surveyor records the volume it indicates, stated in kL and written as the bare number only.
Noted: 60.575
